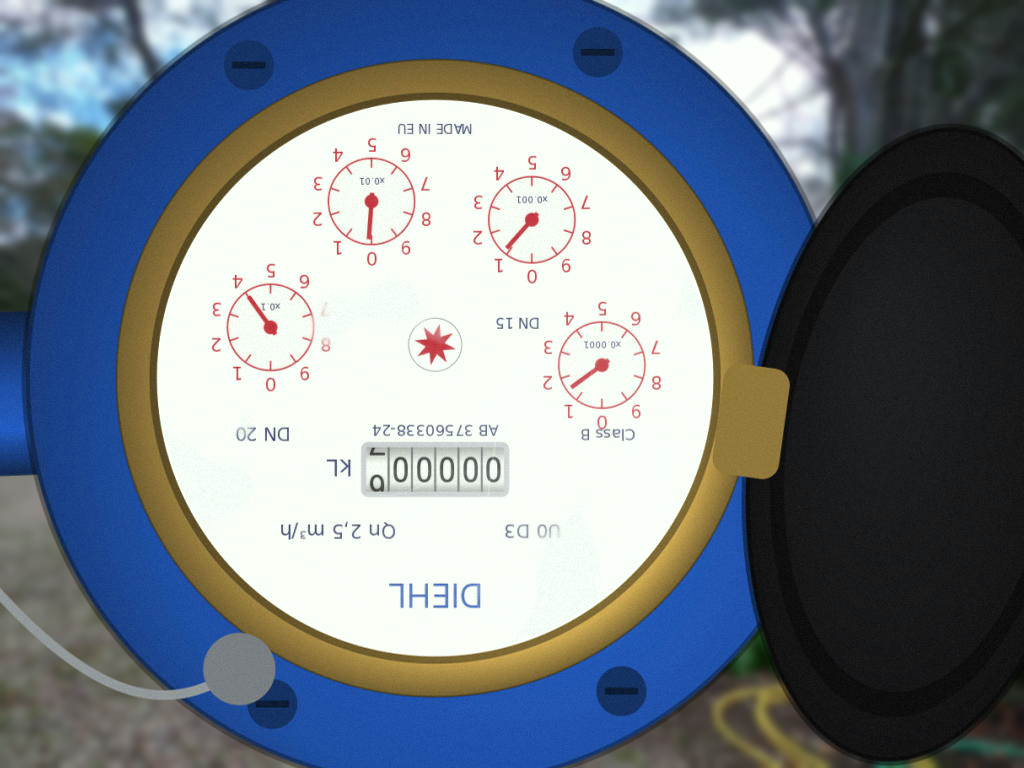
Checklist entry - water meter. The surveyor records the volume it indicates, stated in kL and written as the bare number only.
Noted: 6.4011
